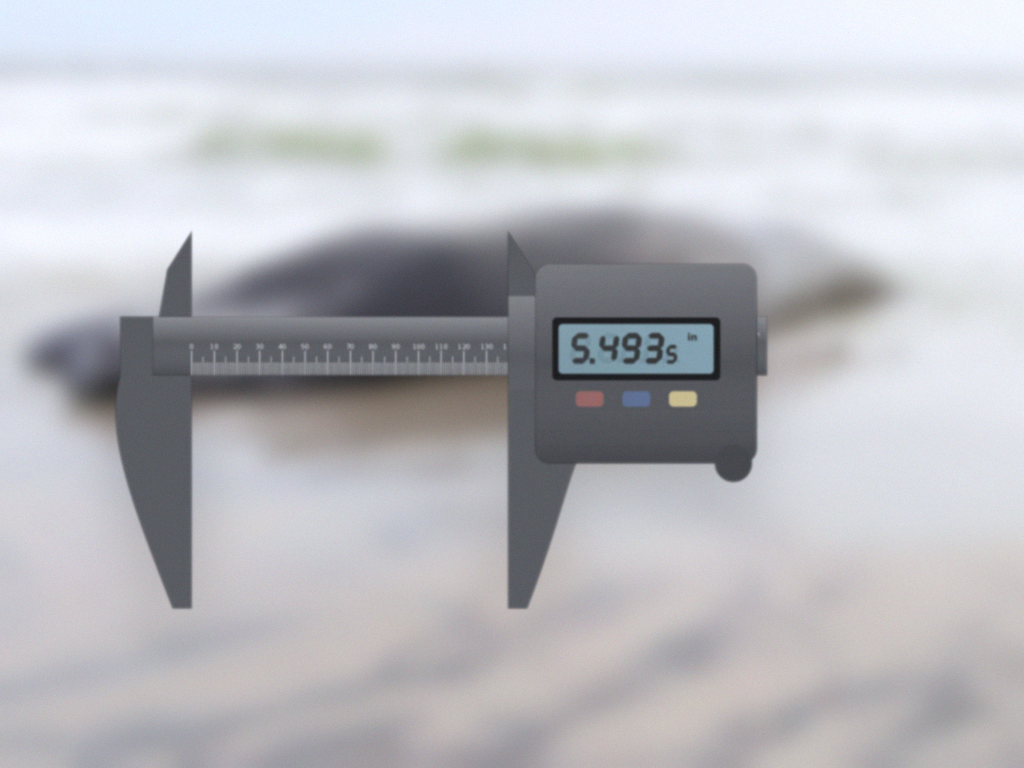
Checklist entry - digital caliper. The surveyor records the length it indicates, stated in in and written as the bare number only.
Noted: 5.4935
